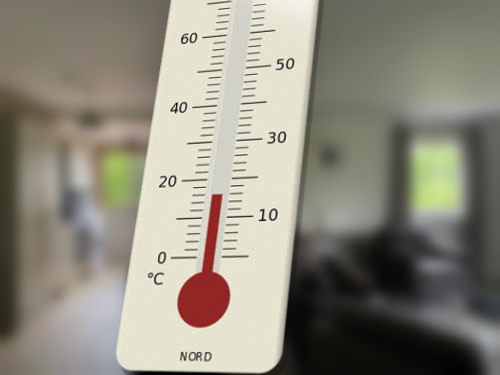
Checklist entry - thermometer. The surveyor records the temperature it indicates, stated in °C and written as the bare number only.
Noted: 16
